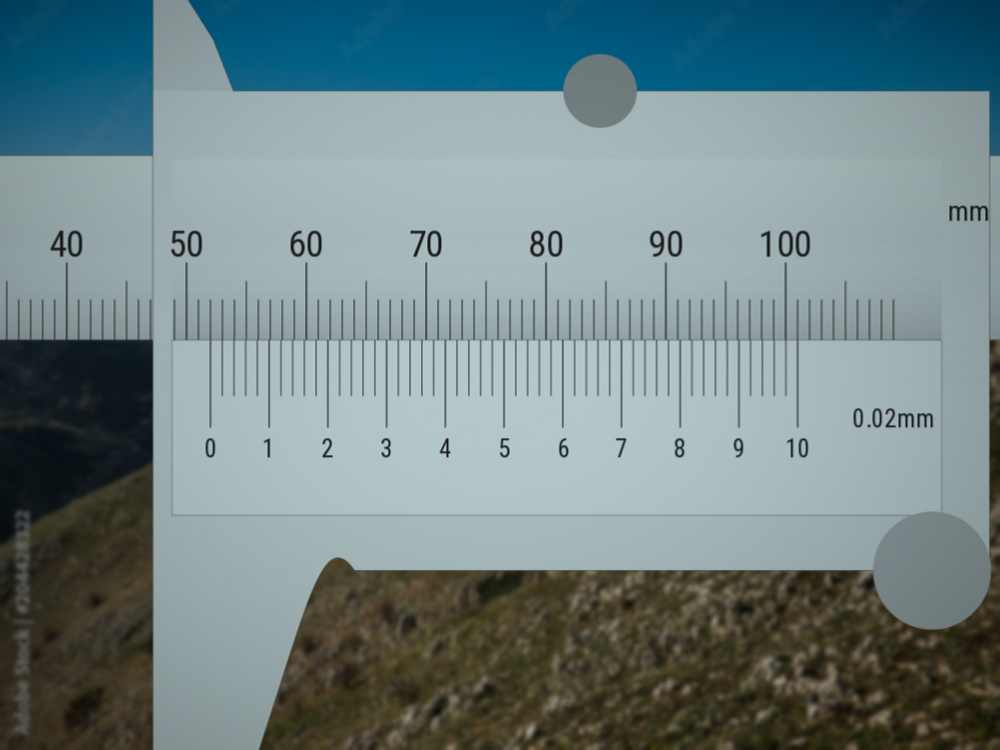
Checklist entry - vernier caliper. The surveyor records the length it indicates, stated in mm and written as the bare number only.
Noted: 52.0
